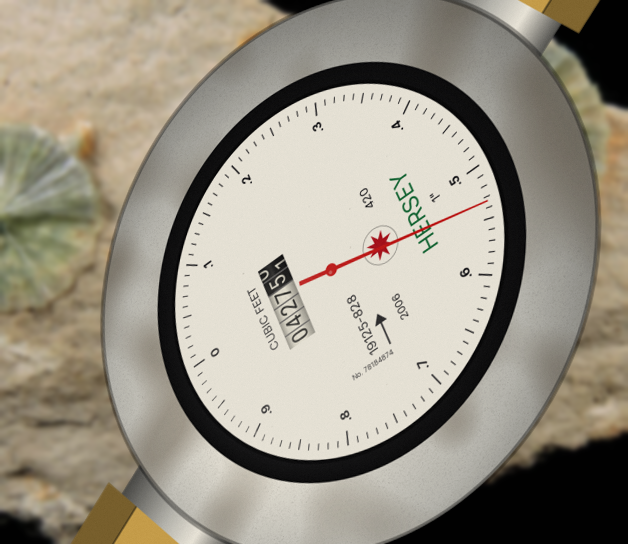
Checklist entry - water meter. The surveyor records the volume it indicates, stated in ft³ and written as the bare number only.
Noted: 42750.53
